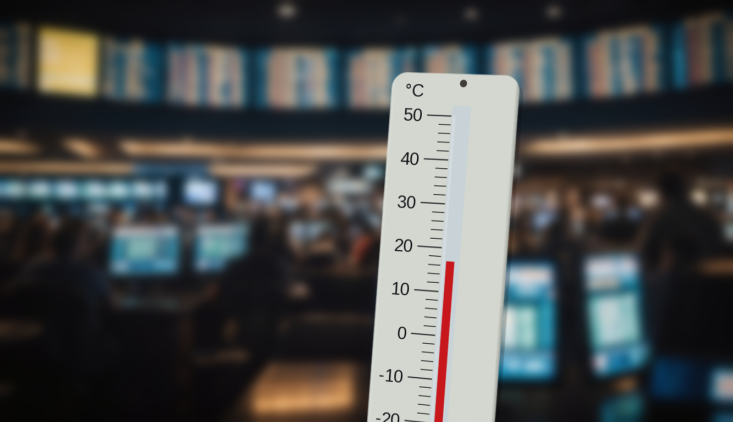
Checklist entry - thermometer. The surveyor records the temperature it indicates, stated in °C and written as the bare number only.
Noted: 17
